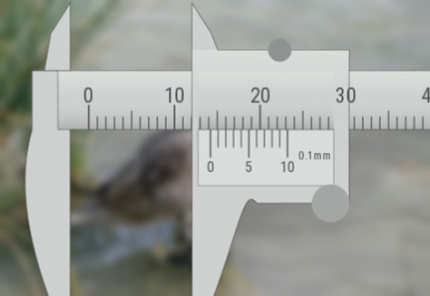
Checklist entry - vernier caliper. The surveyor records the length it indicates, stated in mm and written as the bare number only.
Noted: 14.2
